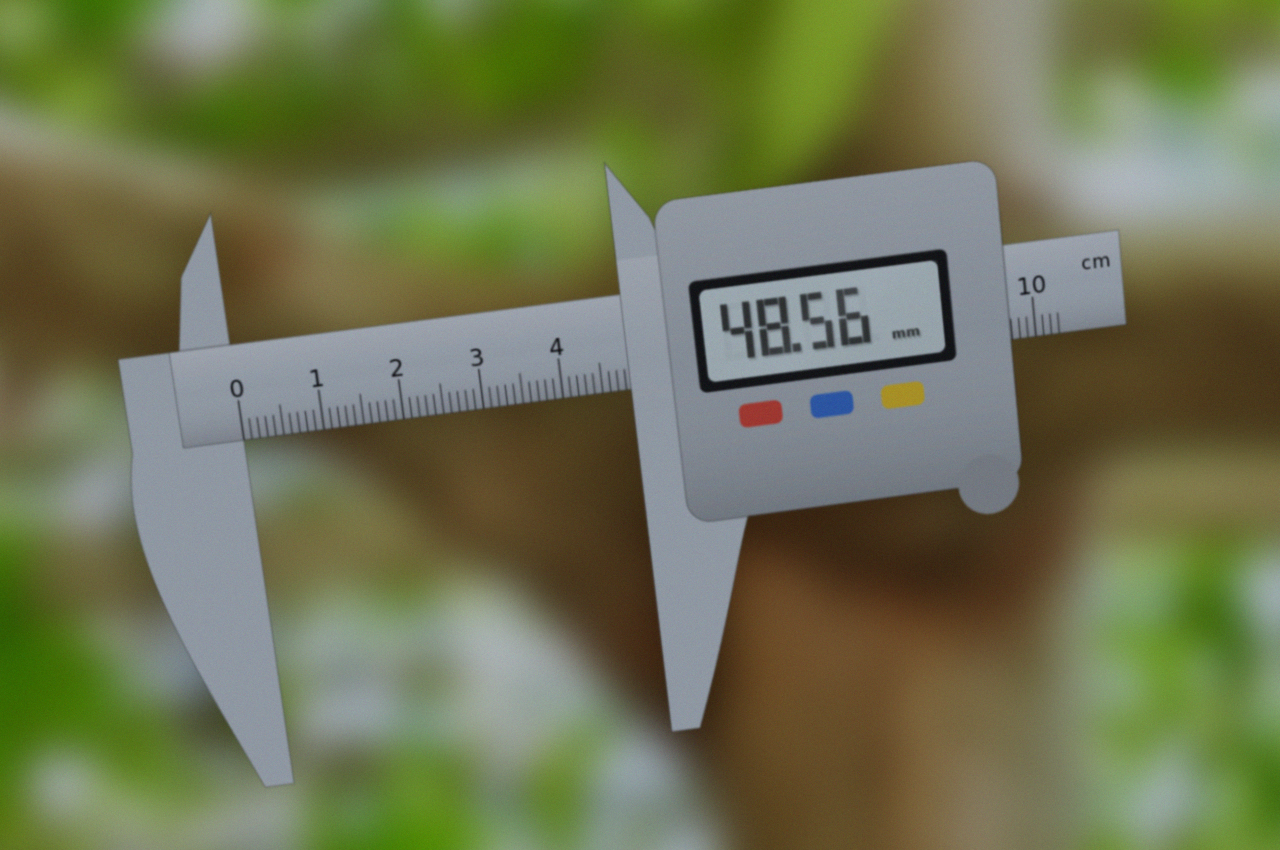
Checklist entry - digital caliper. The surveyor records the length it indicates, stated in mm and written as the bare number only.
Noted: 48.56
